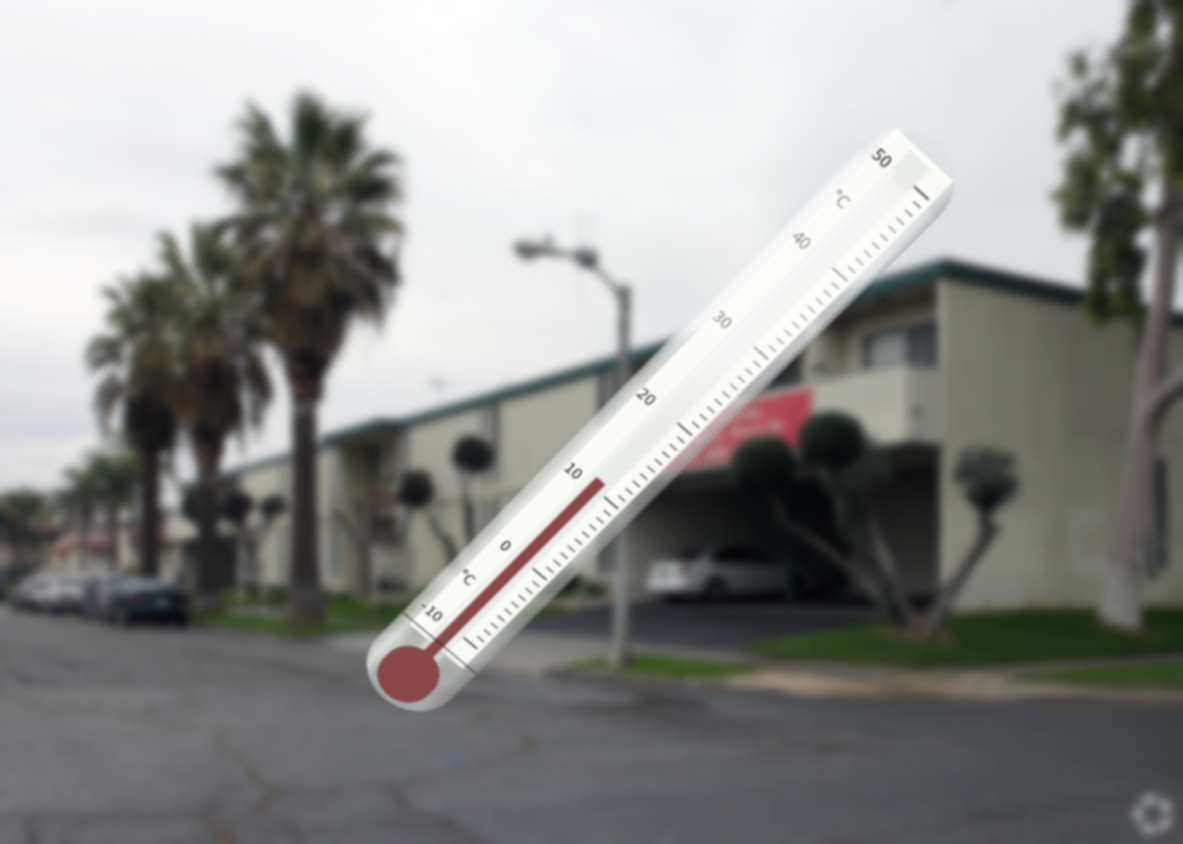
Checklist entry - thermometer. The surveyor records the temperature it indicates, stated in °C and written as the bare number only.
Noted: 11
